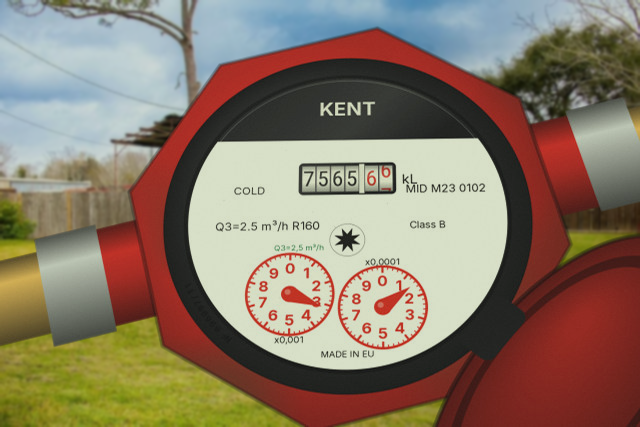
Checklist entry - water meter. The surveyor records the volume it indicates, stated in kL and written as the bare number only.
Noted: 7565.6631
